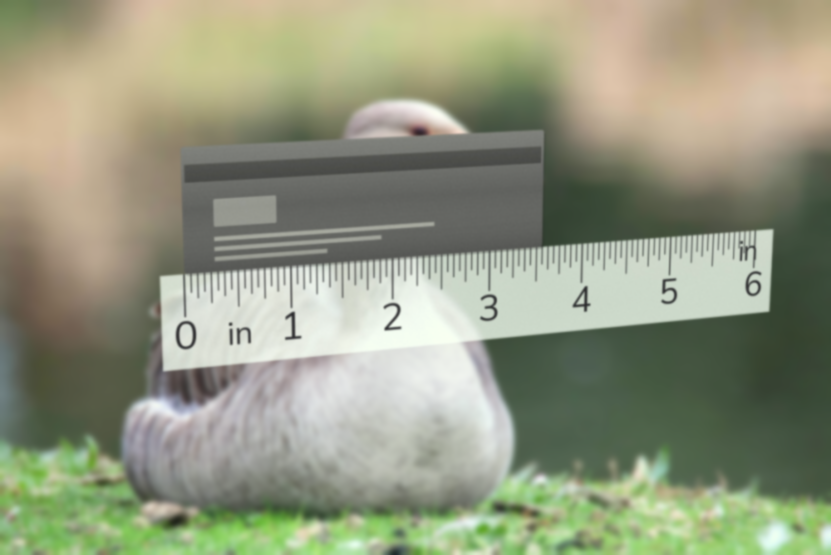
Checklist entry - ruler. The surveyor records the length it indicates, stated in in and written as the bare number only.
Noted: 3.5625
